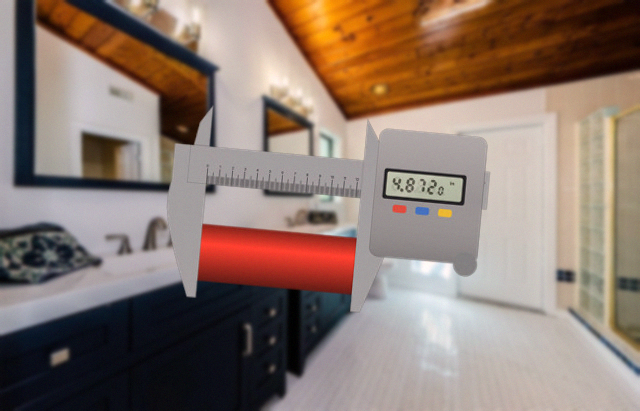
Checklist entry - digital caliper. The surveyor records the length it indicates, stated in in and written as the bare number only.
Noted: 4.8720
